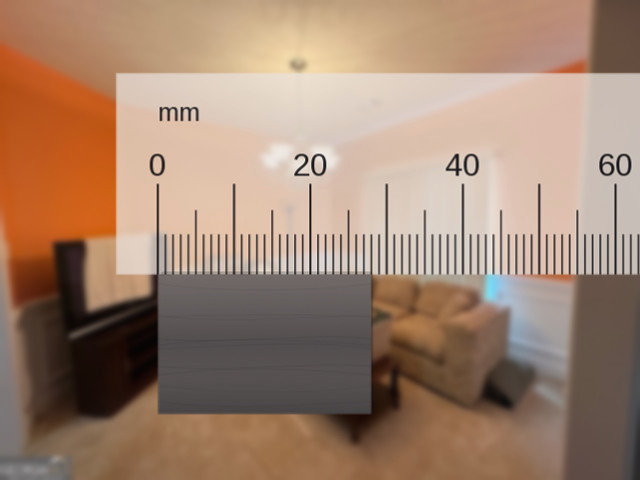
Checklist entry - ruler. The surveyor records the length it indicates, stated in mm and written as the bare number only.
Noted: 28
